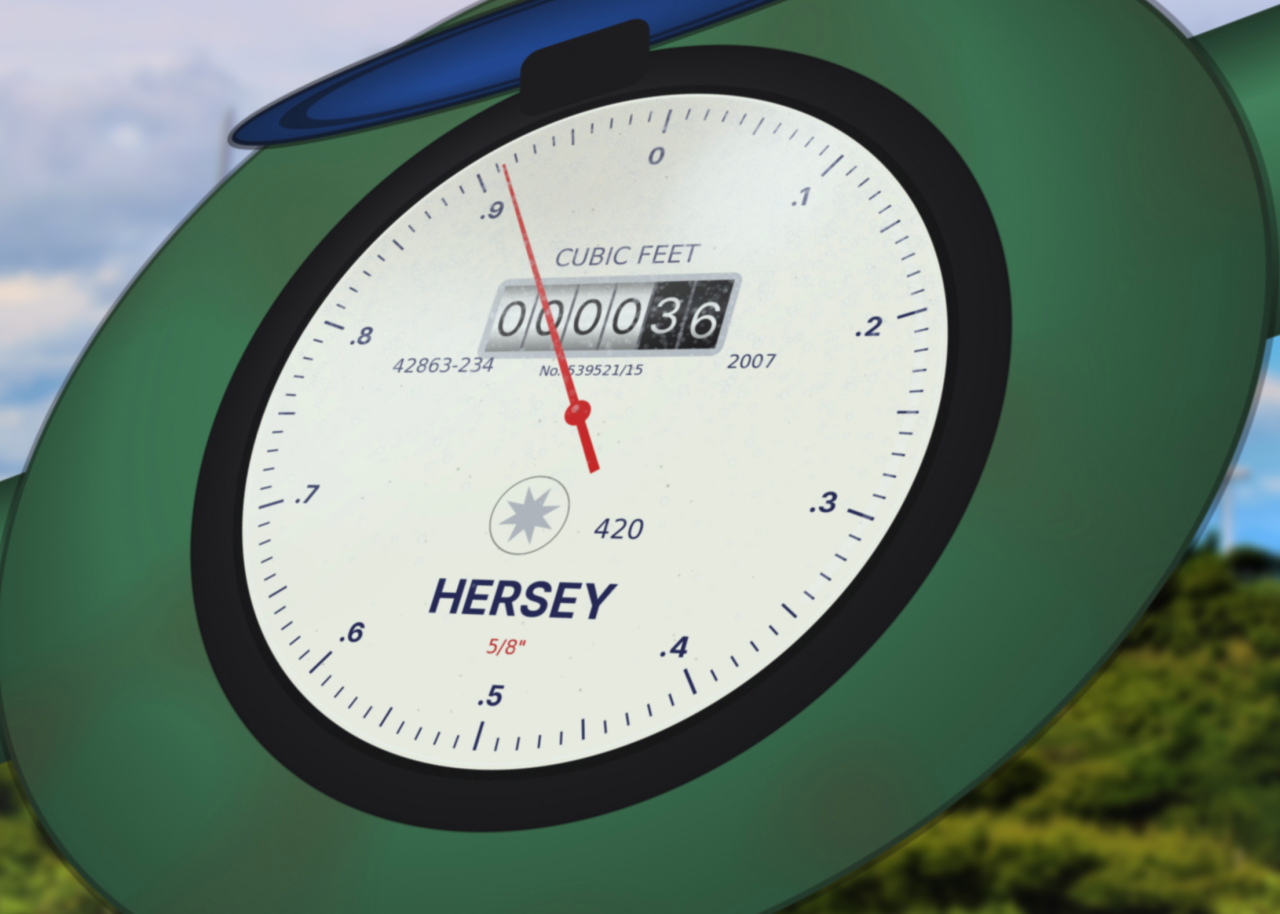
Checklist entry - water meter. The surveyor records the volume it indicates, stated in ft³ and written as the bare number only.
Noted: 35.91
